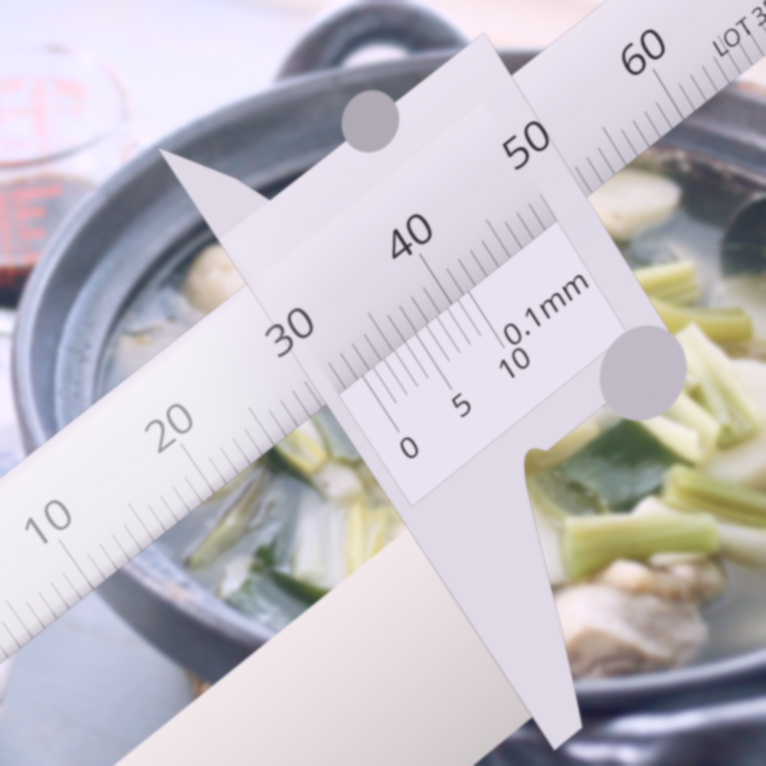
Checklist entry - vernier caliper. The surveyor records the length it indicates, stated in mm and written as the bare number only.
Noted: 32.4
